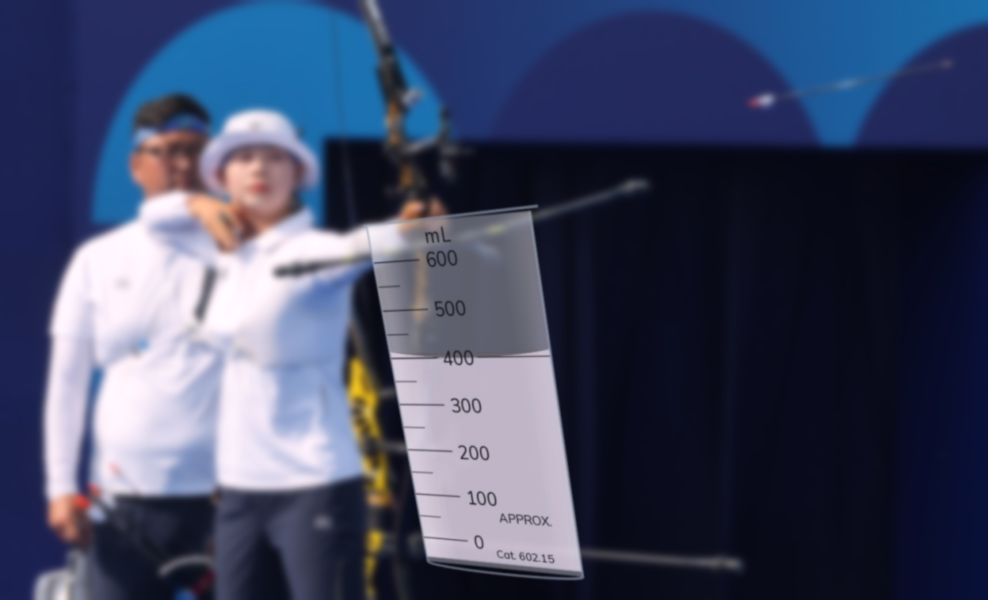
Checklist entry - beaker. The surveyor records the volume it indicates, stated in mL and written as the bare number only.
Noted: 400
